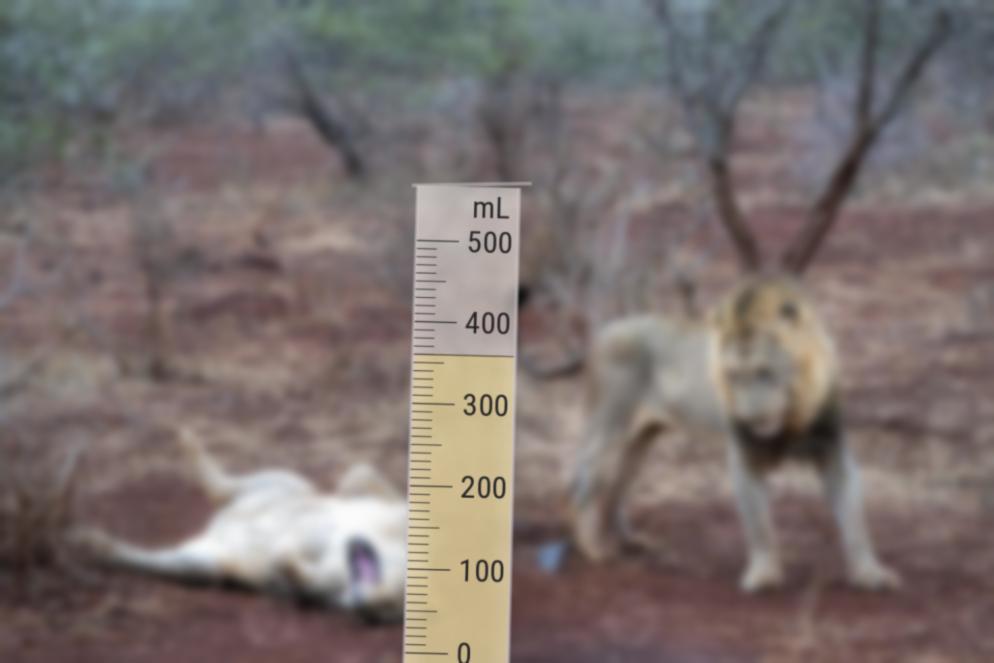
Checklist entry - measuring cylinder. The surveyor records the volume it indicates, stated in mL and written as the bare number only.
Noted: 360
